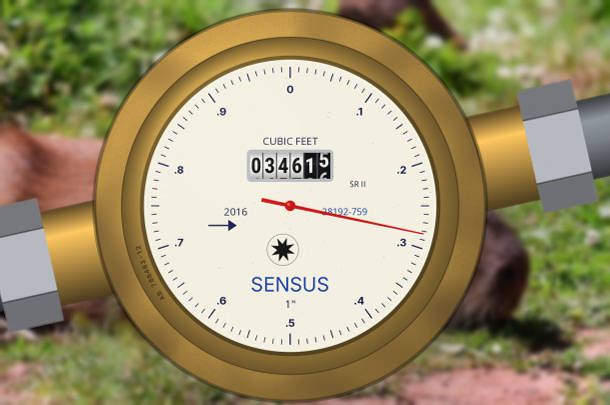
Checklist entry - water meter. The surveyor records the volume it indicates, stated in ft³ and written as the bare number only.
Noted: 34615.28
